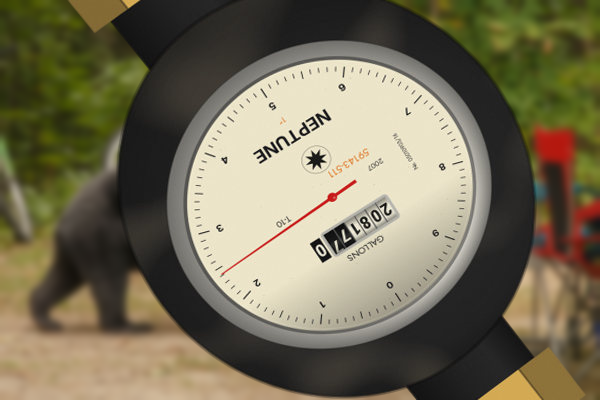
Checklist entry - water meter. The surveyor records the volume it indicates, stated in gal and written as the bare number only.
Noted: 2081772.4
